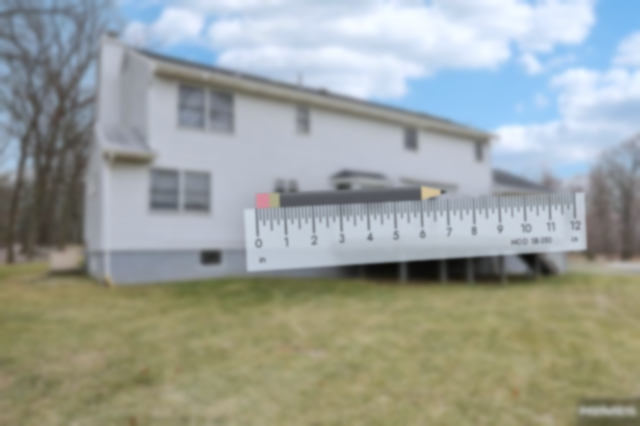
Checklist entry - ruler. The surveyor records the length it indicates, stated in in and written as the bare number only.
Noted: 7
